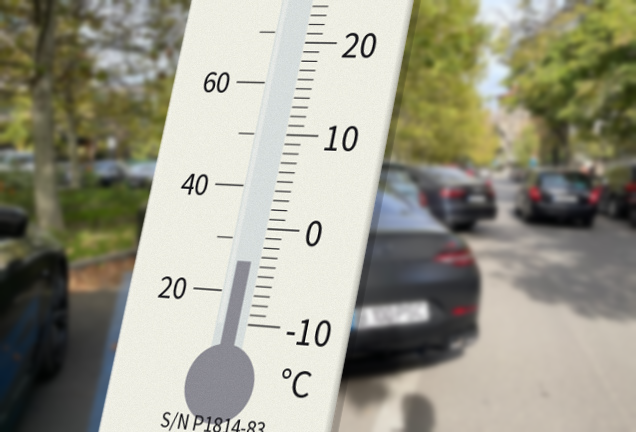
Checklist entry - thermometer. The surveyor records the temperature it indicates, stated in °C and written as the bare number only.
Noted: -3.5
